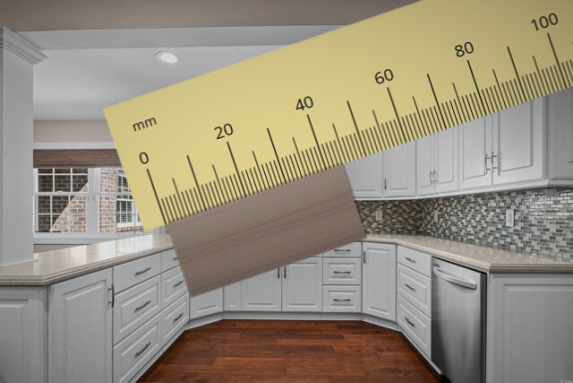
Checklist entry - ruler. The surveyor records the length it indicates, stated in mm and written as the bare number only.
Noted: 44
